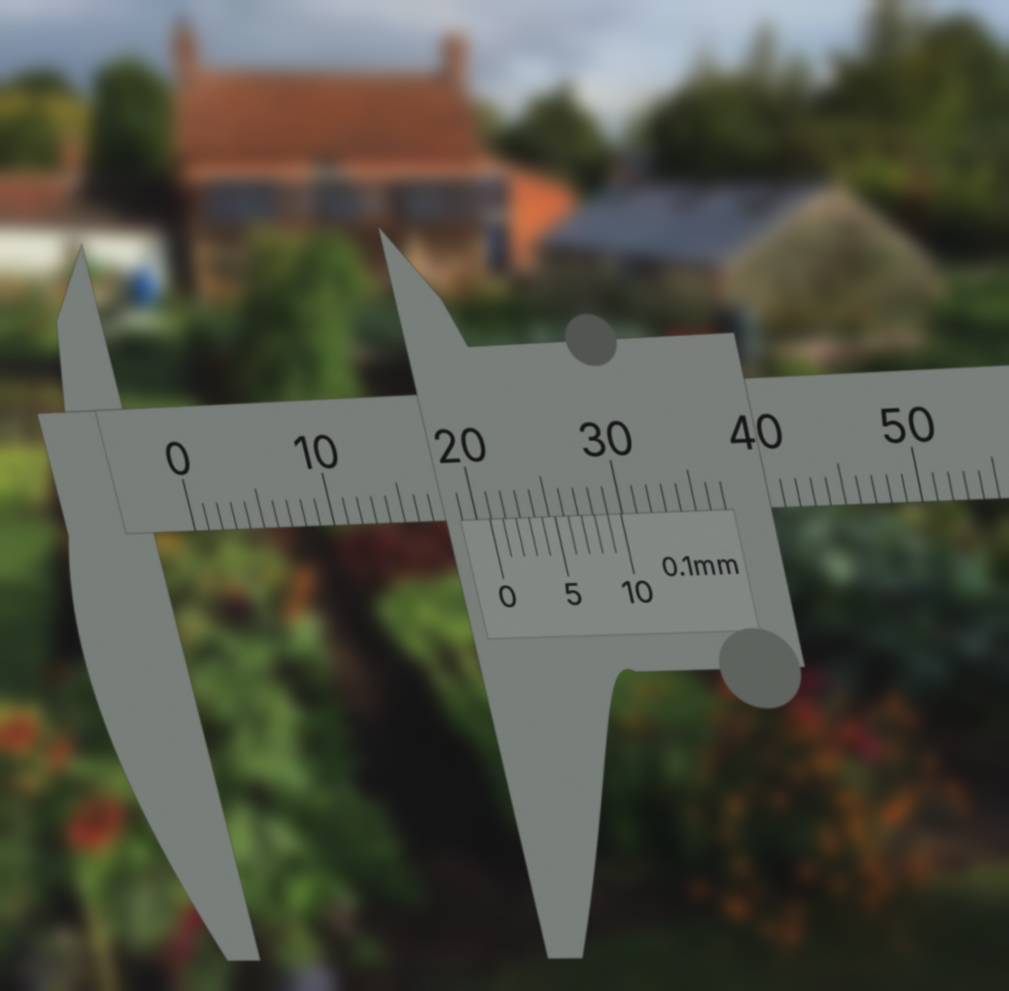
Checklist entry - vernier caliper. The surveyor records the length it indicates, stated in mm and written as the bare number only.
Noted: 20.9
